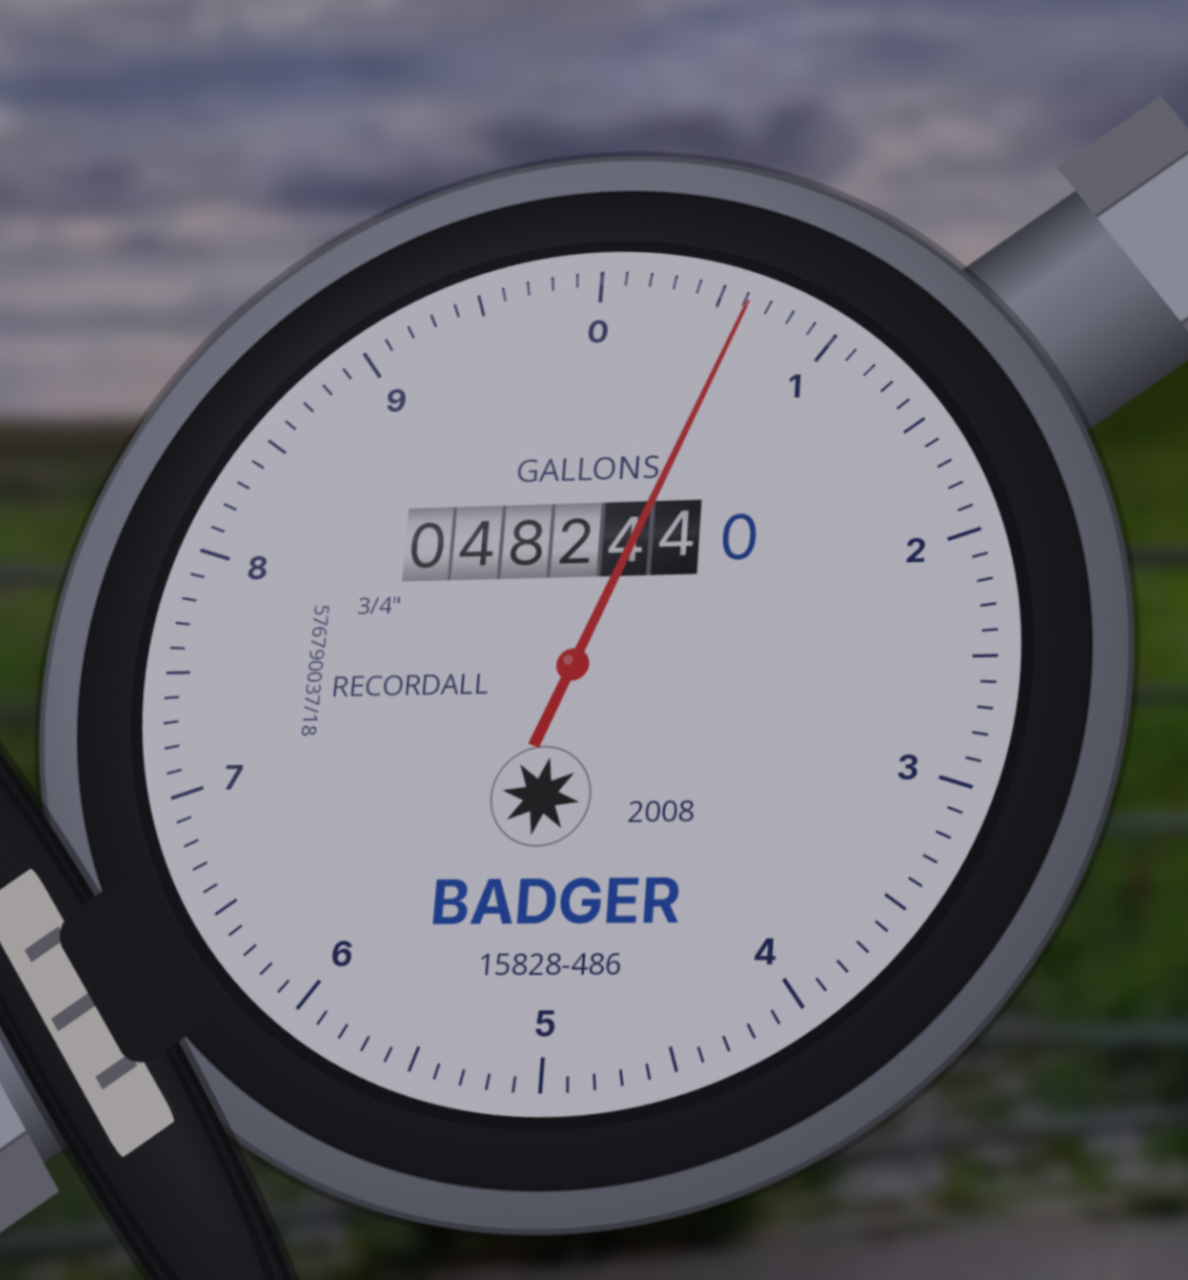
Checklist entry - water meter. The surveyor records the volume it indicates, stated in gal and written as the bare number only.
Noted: 482440.6
